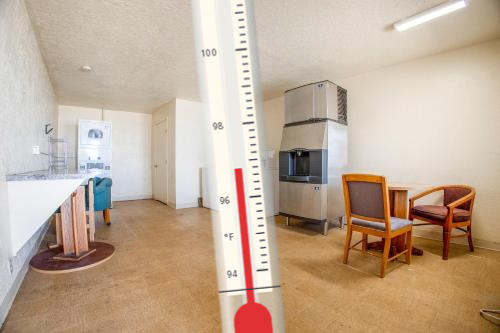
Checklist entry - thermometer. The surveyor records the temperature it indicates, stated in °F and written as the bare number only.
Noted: 96.8
